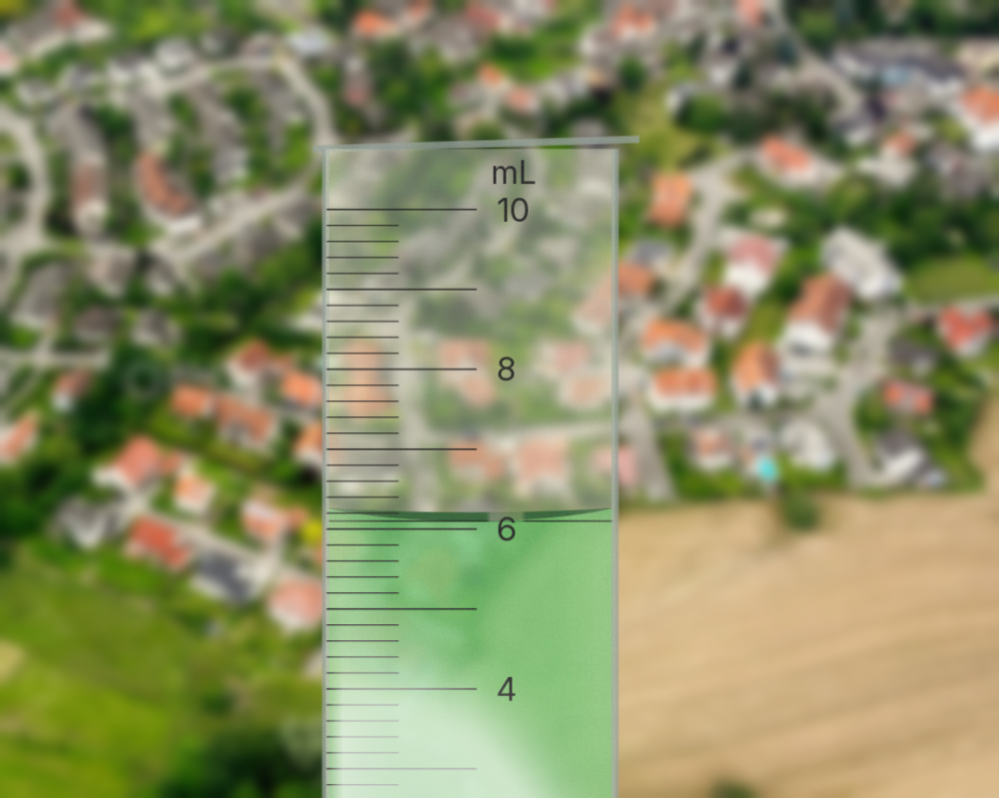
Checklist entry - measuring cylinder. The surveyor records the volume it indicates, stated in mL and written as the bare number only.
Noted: 6.1
